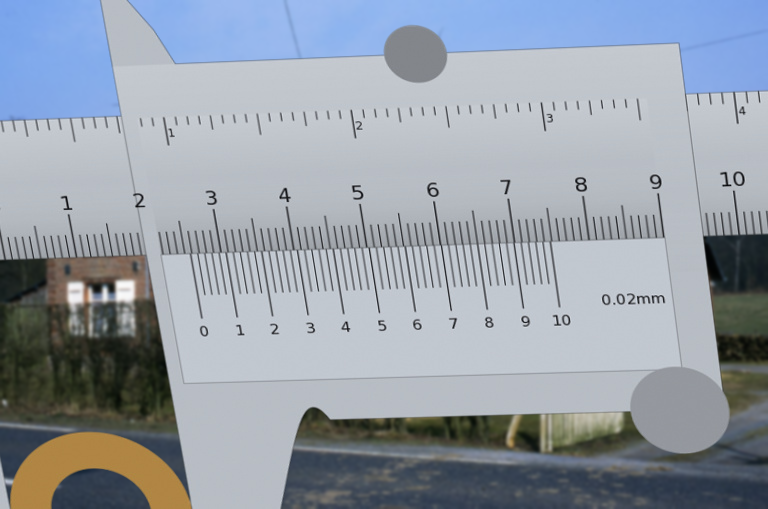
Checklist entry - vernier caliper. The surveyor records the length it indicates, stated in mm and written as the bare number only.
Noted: 25.8
